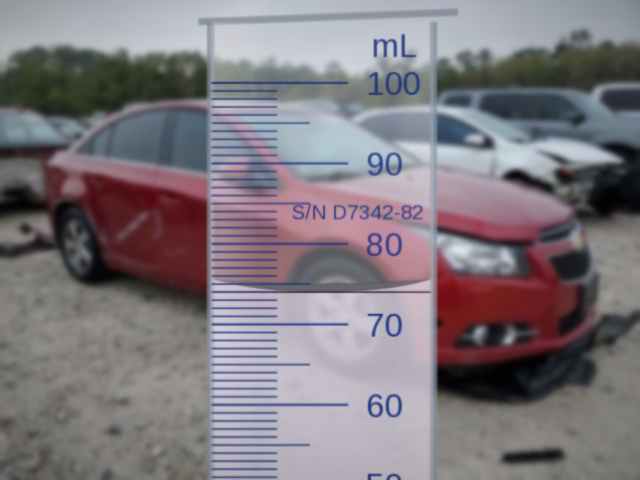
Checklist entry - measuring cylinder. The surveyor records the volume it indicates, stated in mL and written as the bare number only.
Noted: 74
